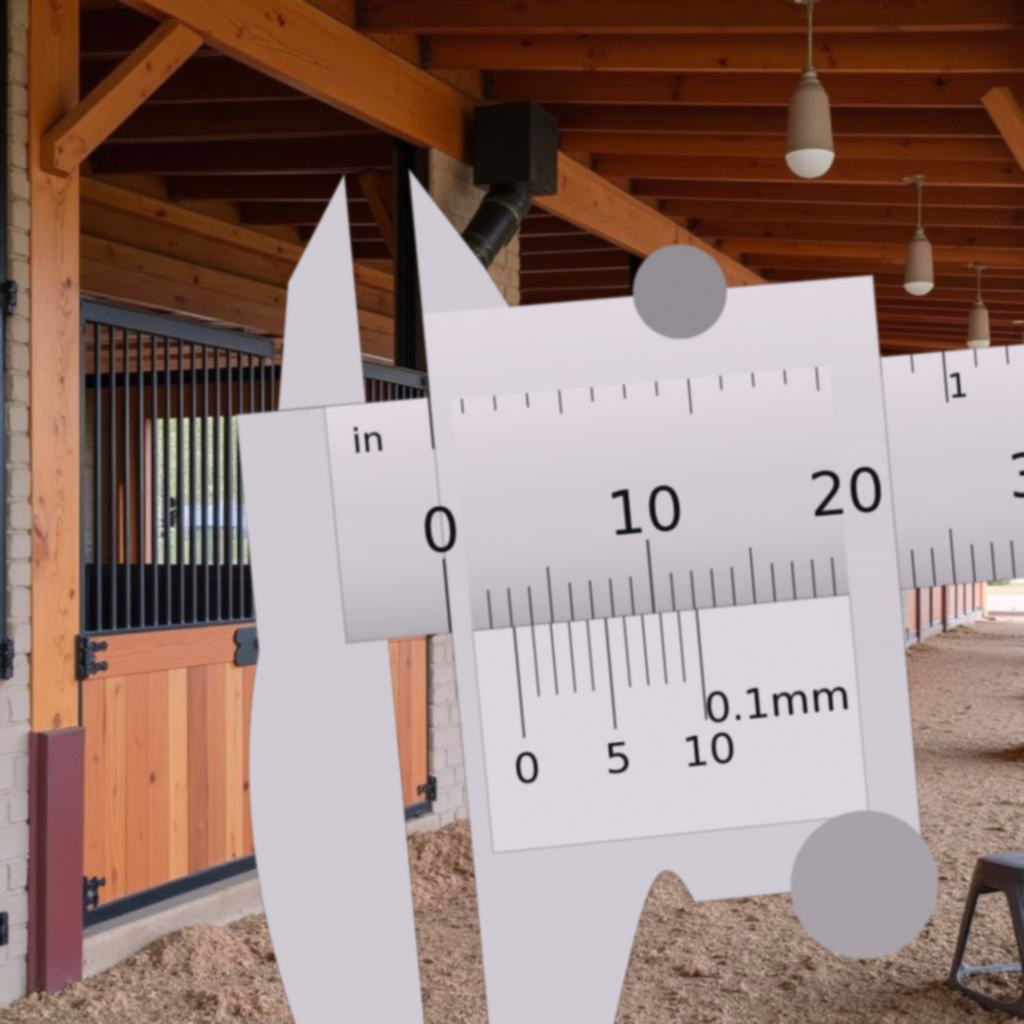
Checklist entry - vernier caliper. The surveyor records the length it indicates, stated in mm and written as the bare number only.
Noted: 3.1
